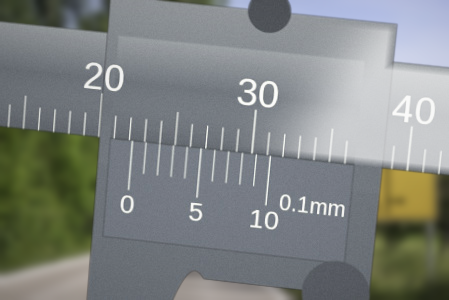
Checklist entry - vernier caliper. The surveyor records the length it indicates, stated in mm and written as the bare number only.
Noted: 22.2
